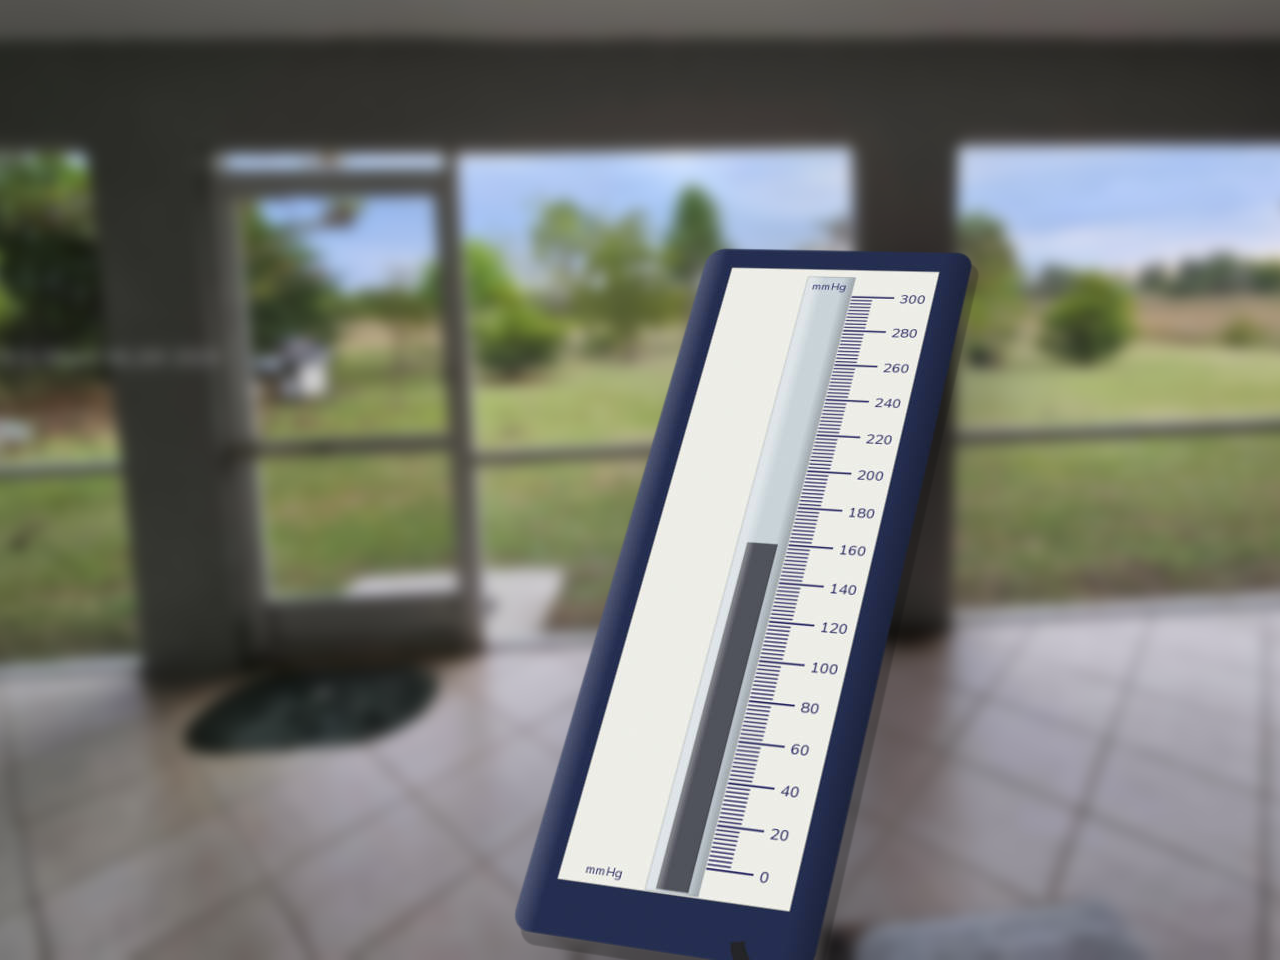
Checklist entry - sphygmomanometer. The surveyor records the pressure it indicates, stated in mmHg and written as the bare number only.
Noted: 160
